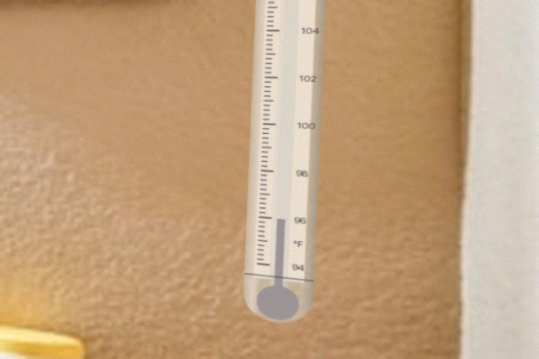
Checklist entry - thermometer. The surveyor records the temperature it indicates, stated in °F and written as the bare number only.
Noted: 96
